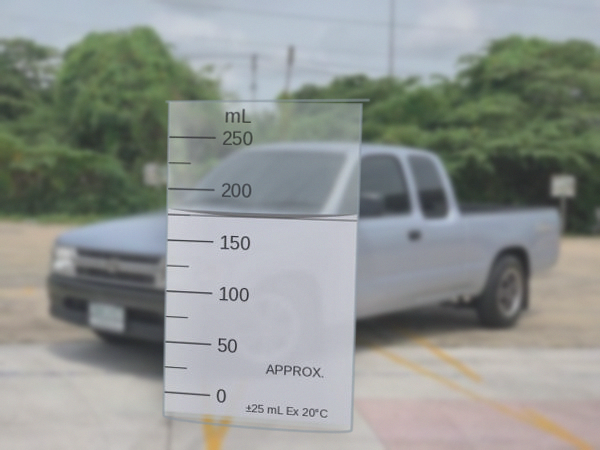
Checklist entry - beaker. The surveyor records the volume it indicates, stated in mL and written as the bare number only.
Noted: 175
